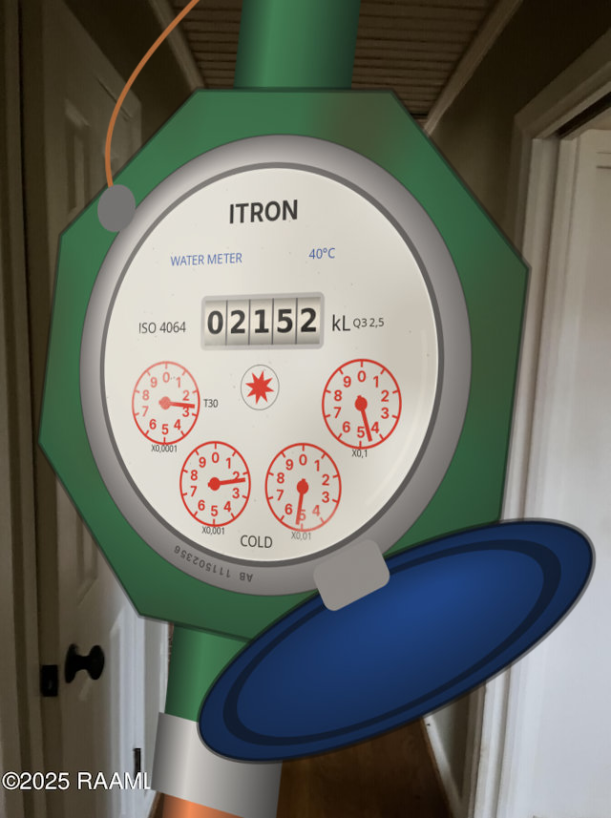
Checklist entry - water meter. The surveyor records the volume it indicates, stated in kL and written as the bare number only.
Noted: 2152.4522
